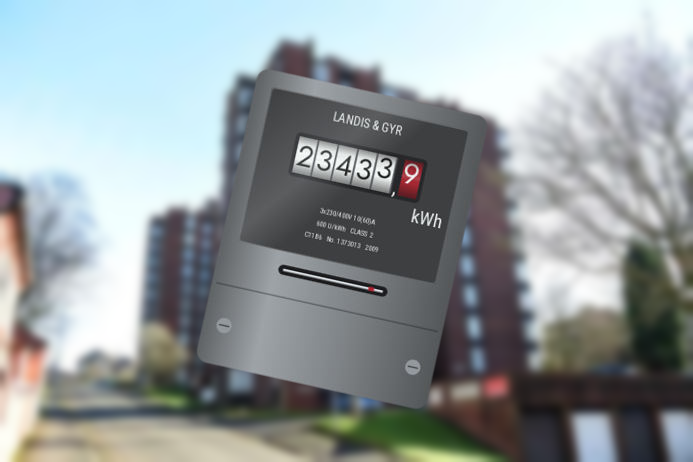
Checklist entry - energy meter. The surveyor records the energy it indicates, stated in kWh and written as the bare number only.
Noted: 23433.9
